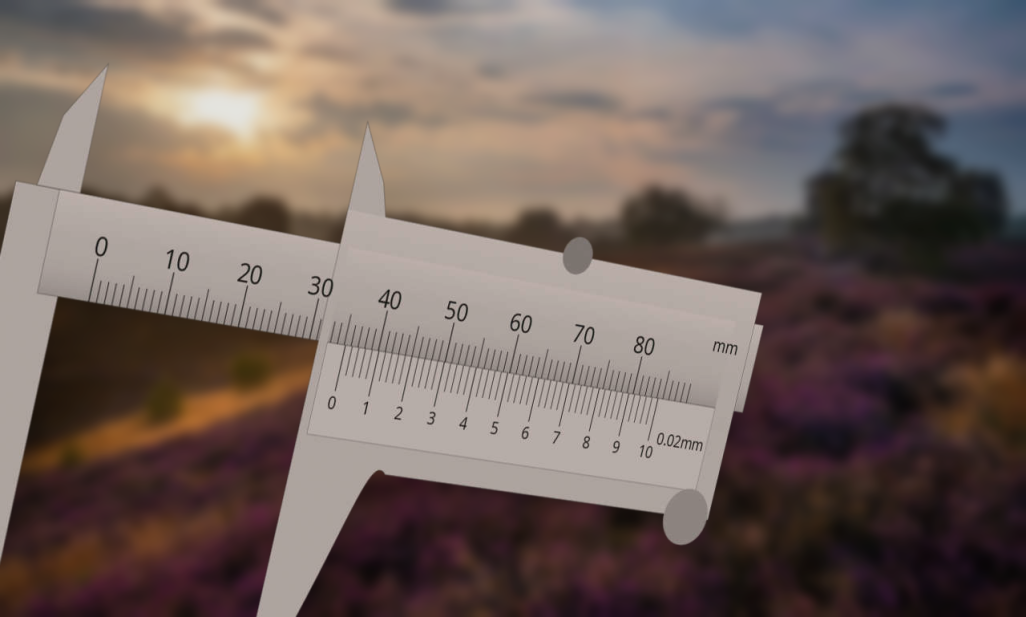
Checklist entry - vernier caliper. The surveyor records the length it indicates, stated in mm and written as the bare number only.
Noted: 35.2
